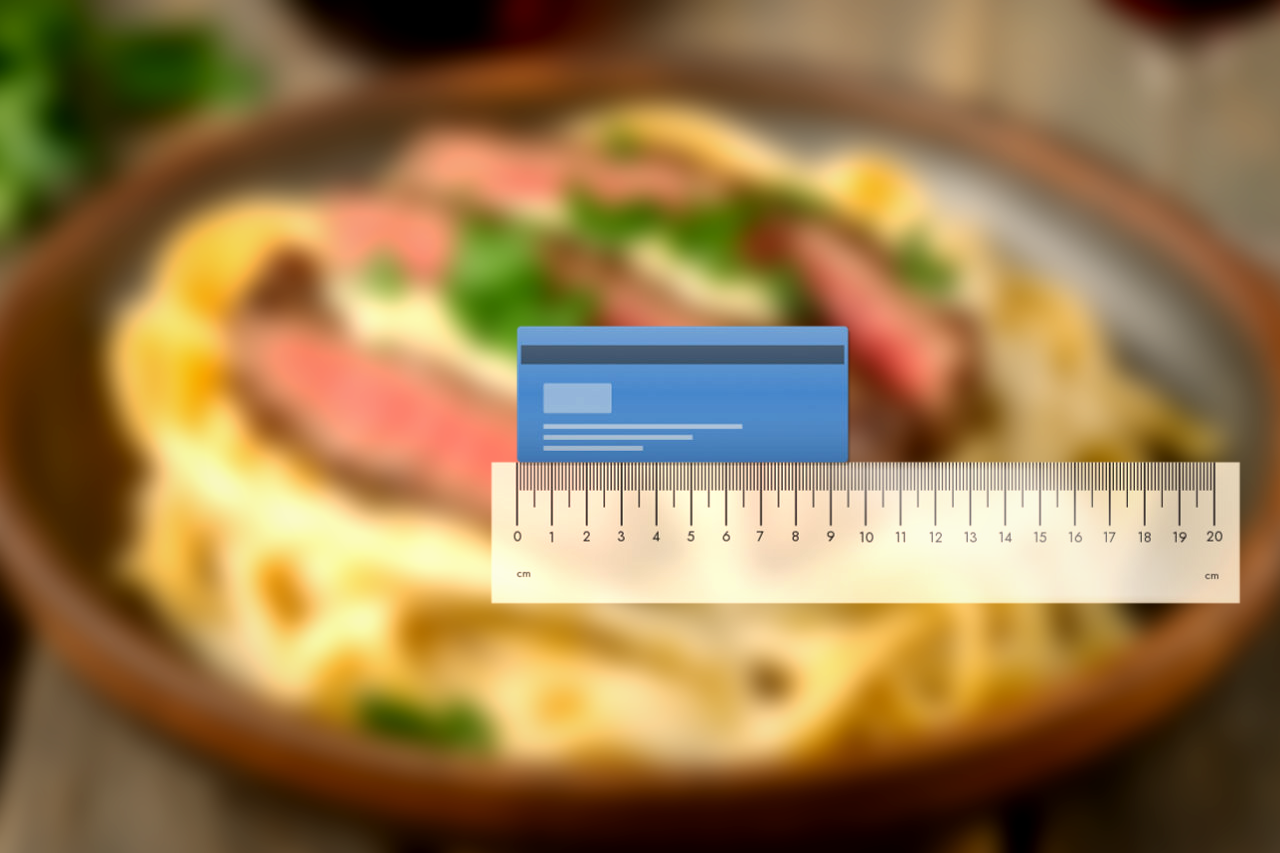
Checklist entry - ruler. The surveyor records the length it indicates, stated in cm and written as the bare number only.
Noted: 9.5
